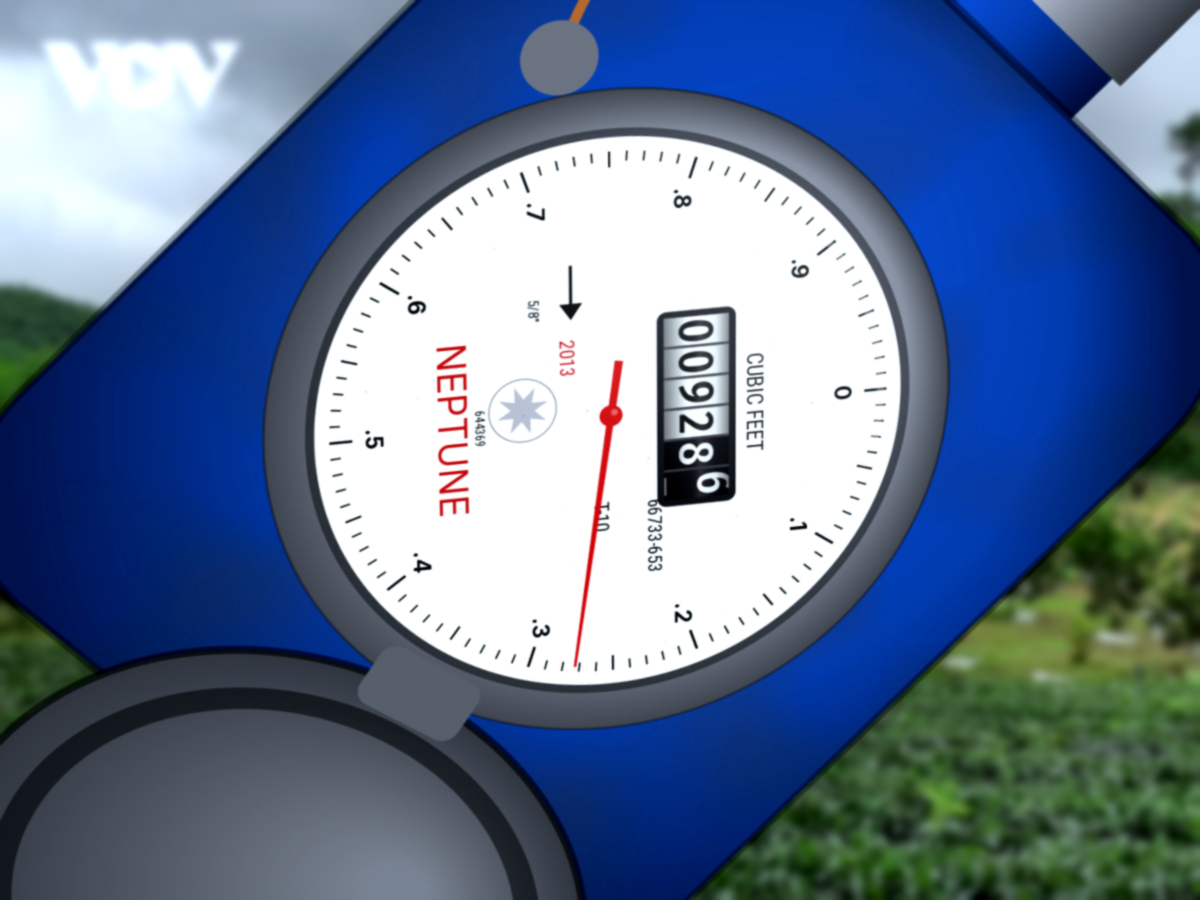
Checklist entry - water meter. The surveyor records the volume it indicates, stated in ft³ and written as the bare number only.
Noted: 9286.27
